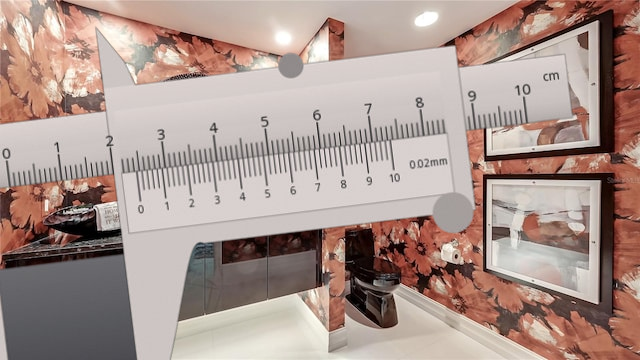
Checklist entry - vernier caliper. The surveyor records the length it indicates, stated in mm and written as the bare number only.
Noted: 24.5
